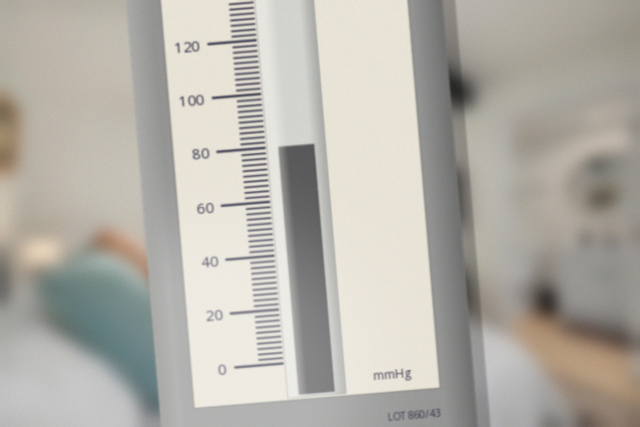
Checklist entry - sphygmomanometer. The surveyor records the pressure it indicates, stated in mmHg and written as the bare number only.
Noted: 80
